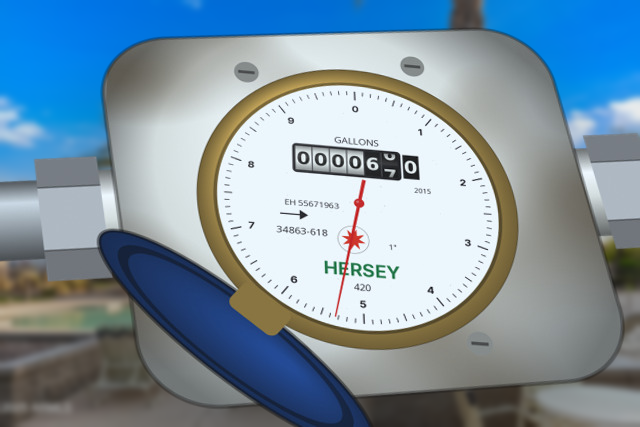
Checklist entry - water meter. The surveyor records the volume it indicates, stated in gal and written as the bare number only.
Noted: 665.3
